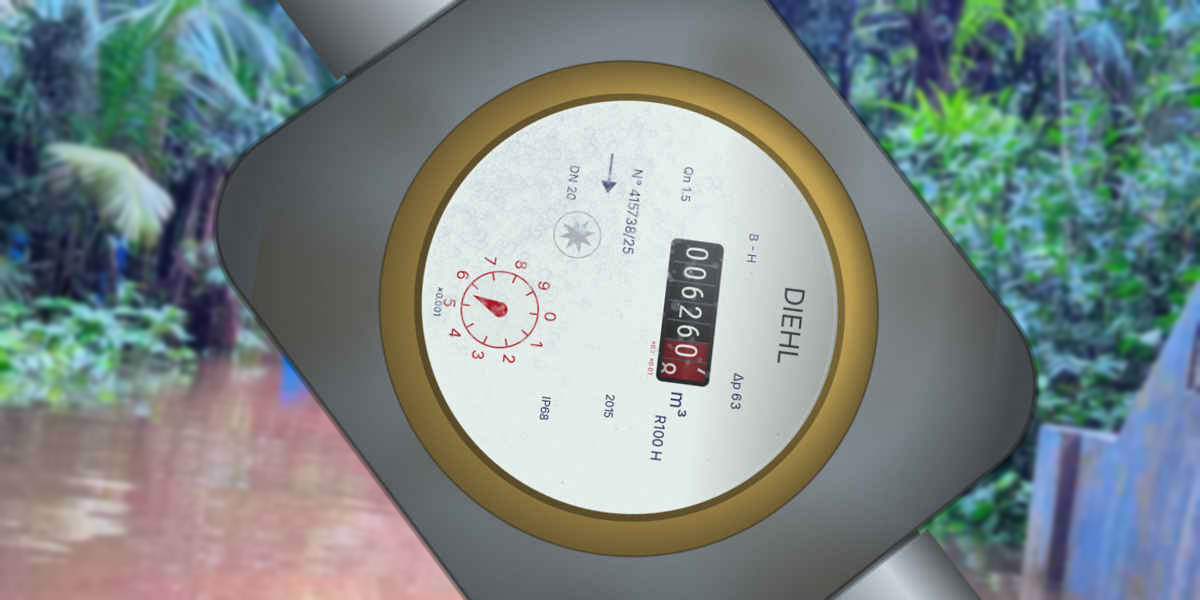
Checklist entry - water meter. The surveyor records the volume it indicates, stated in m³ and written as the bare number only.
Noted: 626.075
